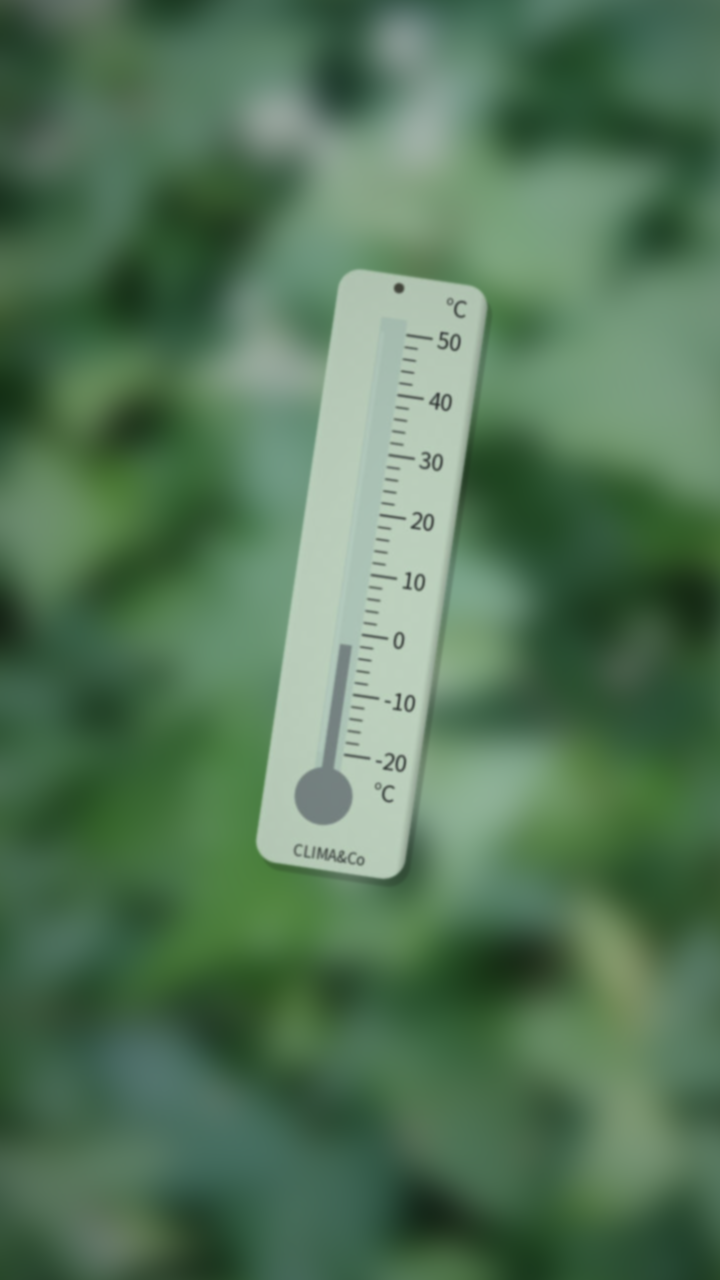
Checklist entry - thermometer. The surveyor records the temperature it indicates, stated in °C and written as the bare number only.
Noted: -2
